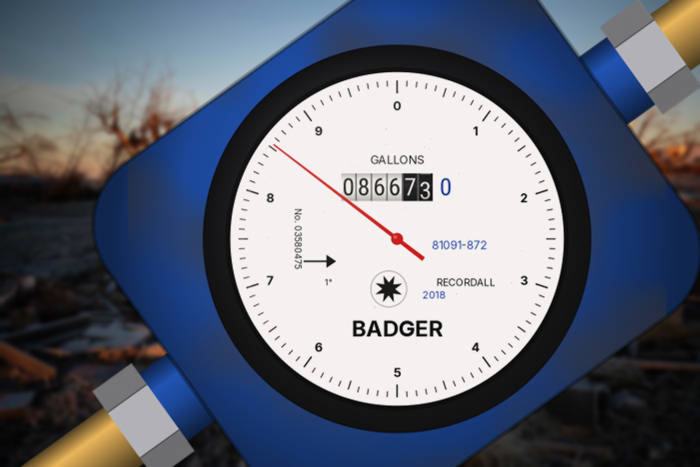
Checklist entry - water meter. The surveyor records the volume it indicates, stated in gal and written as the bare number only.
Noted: 866728.5
